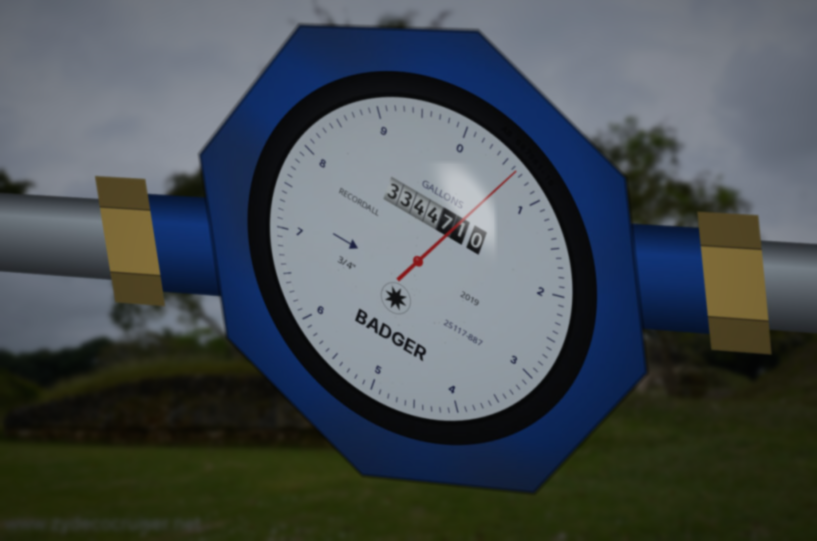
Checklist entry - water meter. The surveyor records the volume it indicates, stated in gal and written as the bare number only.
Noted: 3344710.6
